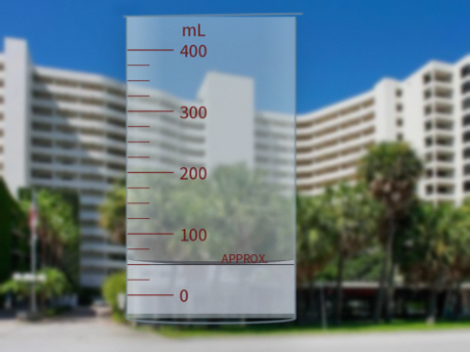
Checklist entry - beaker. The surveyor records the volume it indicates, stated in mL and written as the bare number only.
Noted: 50
